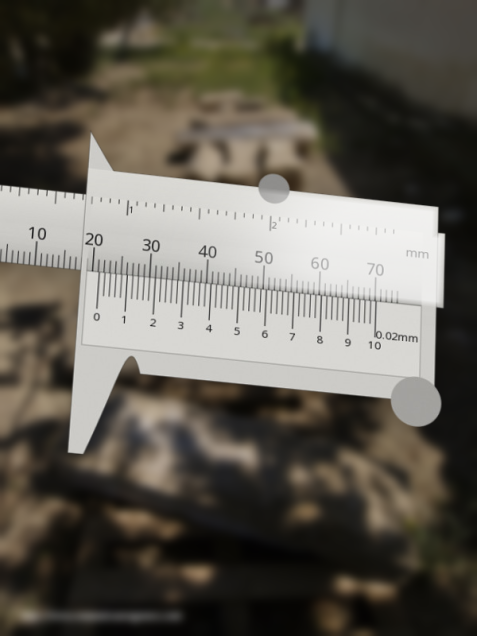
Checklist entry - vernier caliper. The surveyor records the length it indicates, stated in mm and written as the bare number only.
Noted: 21.2
